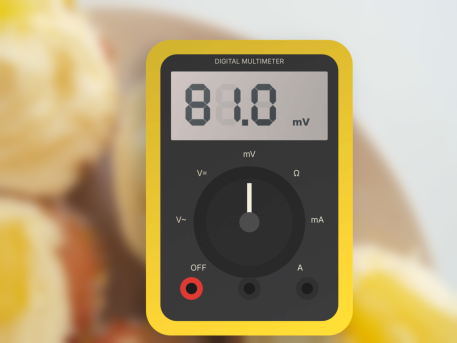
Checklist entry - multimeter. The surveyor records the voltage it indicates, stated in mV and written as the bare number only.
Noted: 81.0
